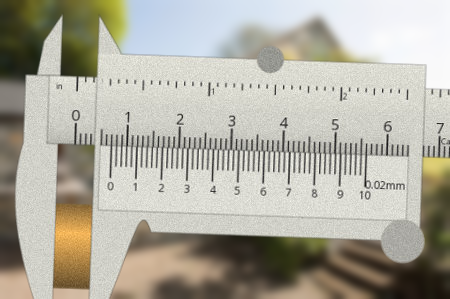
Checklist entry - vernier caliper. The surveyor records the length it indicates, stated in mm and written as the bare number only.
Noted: 7.0
